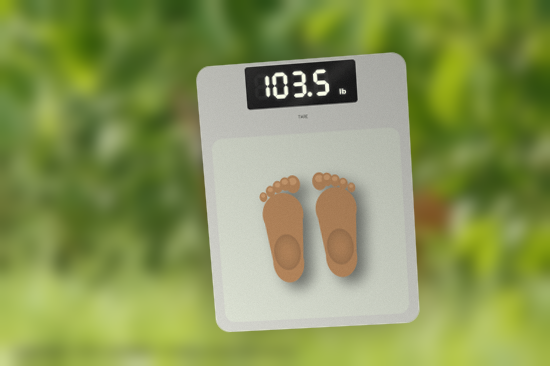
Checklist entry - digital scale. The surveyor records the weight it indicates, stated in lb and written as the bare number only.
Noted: 103.5
